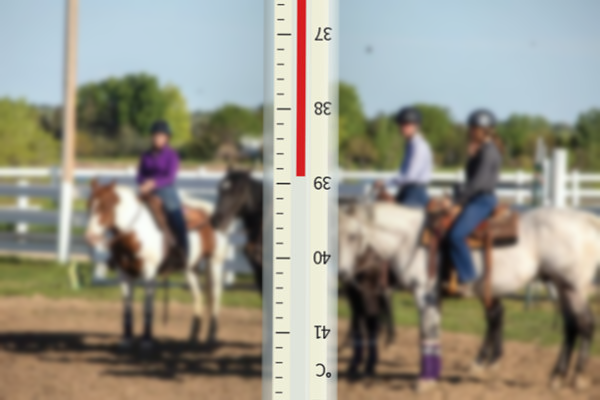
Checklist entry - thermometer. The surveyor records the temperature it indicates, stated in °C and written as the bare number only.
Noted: 38.9
